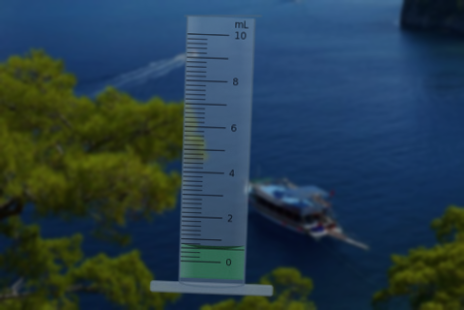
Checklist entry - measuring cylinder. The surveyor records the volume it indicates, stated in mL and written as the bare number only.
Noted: 0.6
